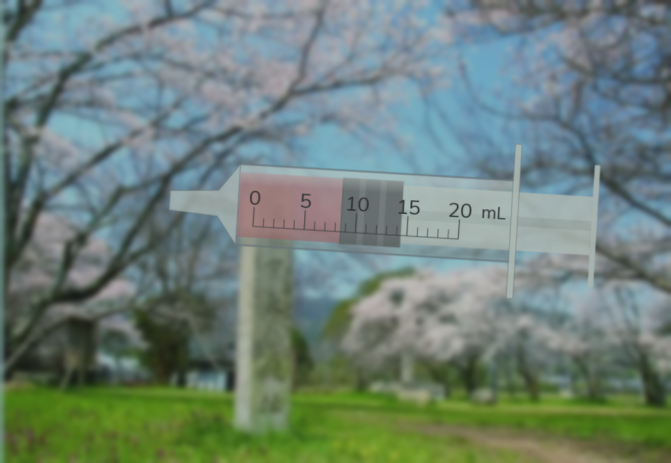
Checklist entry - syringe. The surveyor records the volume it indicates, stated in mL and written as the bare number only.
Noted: 8.5
